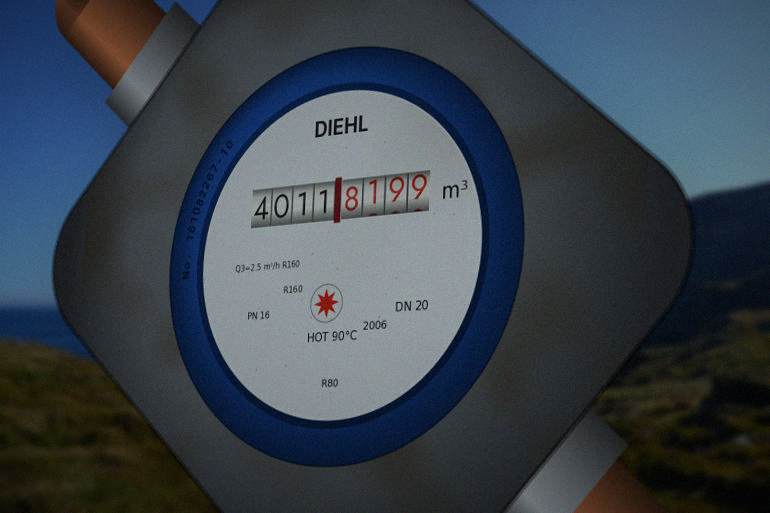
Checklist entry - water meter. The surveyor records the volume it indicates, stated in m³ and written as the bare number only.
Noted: 4011.8199
